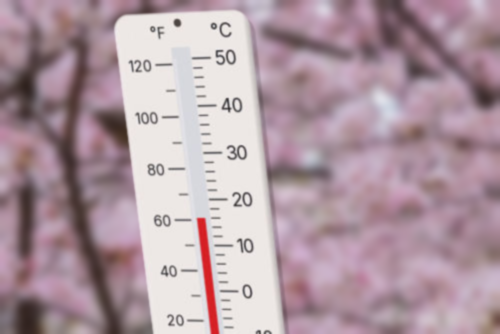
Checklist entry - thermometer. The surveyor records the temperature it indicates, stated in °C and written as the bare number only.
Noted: 16
